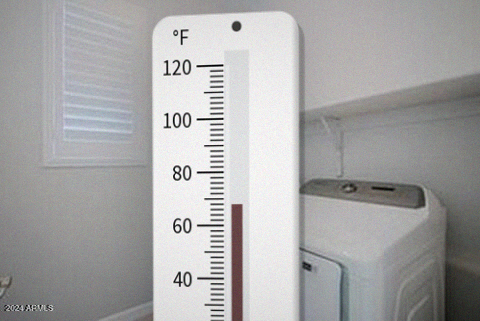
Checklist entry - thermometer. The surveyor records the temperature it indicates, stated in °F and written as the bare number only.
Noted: 68
